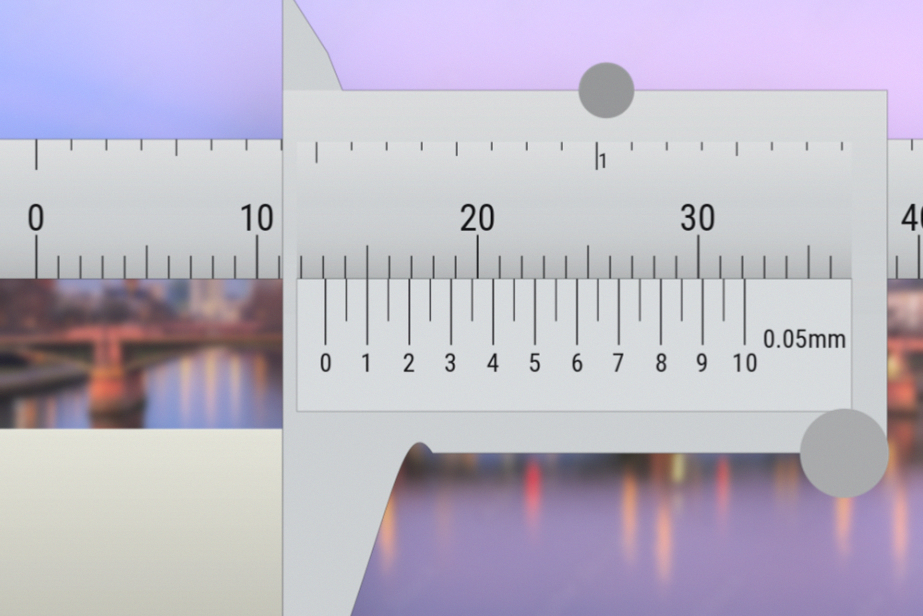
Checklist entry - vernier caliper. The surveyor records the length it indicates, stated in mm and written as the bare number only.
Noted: 13.1
